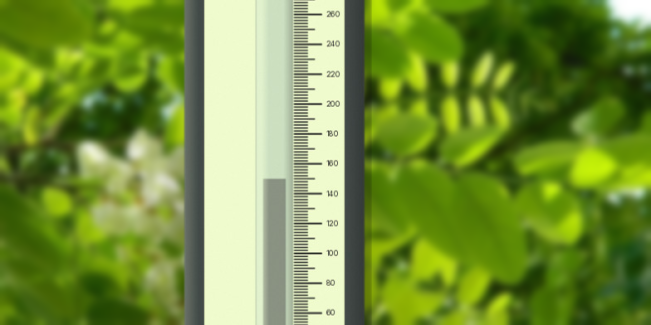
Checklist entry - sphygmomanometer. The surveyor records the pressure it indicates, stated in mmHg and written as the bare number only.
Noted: 150
